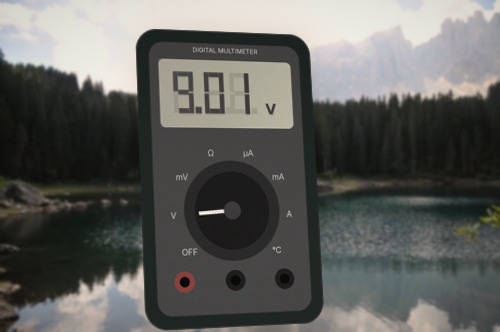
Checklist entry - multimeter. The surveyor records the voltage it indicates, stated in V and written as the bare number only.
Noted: 9.01
